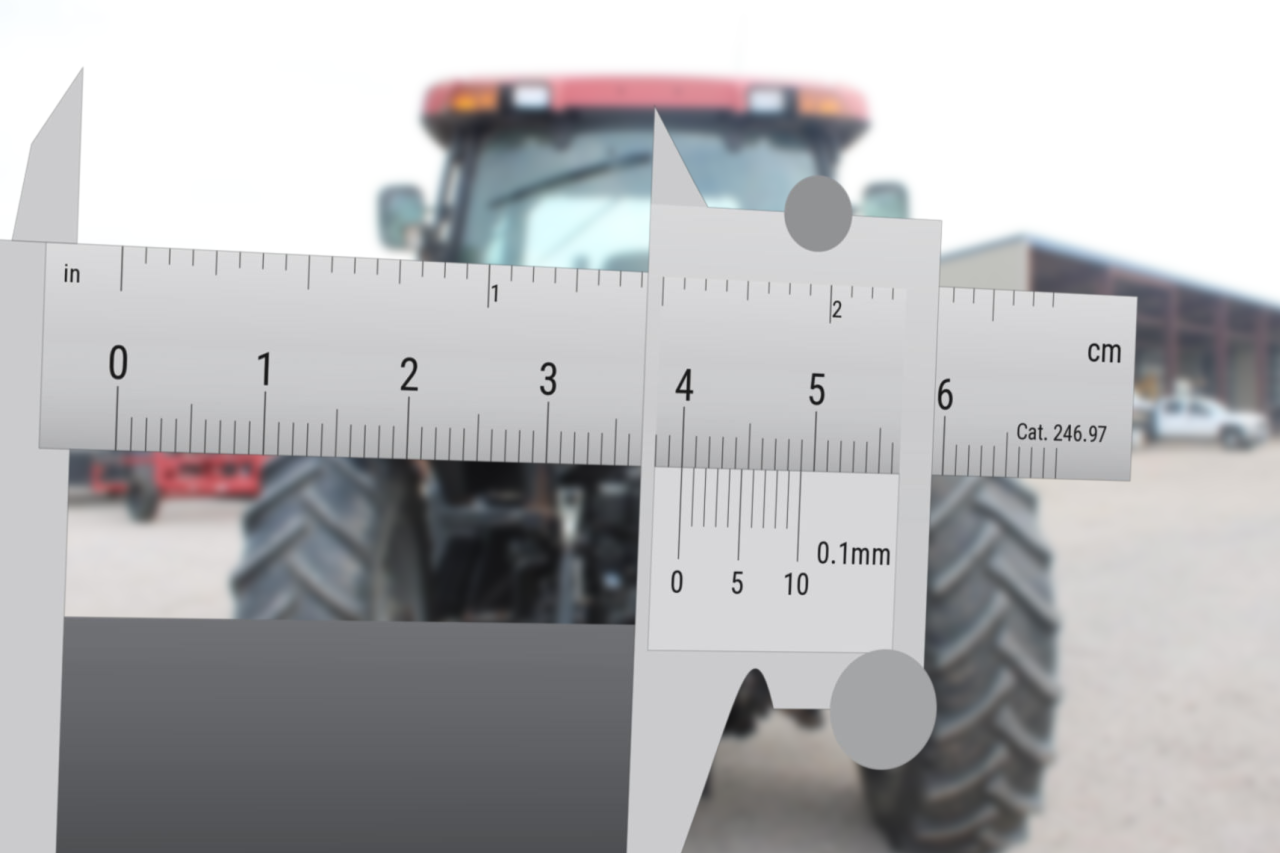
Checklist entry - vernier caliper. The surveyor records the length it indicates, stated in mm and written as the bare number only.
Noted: 40.0
